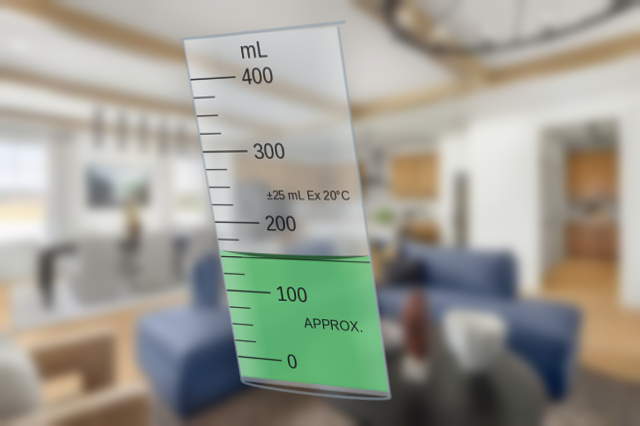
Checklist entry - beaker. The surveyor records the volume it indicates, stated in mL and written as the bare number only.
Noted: 150
